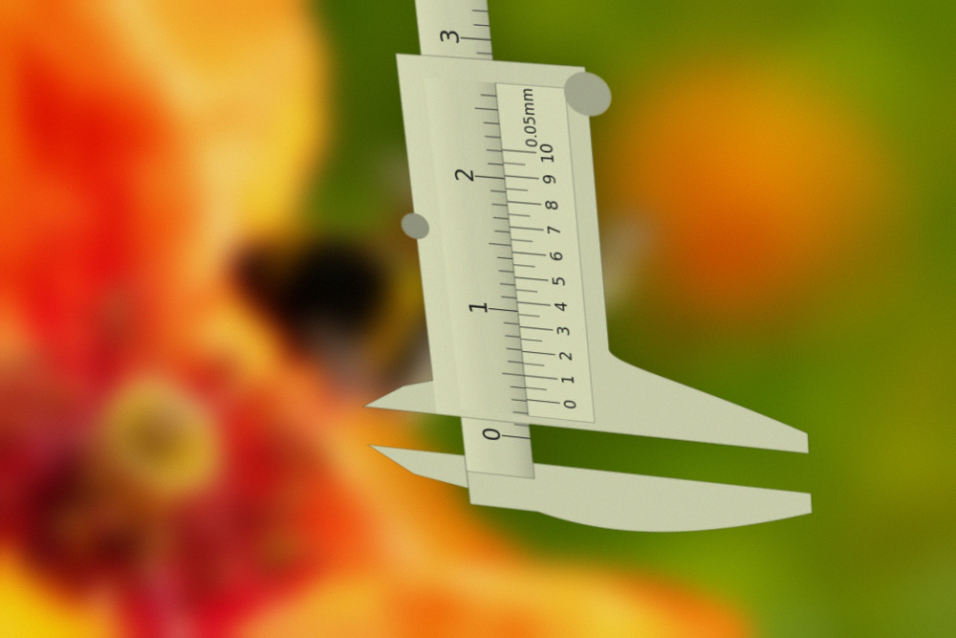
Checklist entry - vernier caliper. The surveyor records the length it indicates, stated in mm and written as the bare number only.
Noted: 3.1
